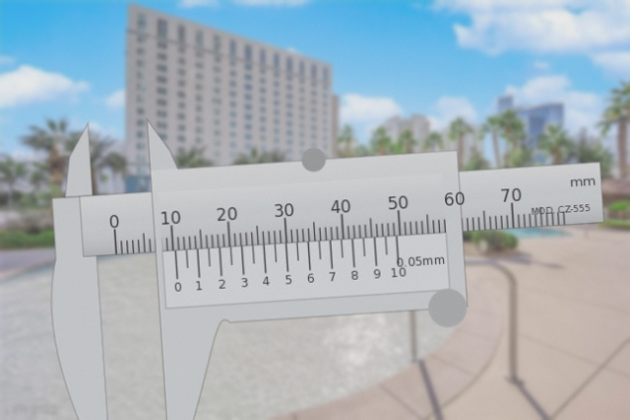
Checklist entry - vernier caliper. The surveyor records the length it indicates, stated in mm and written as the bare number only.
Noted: 10.4
